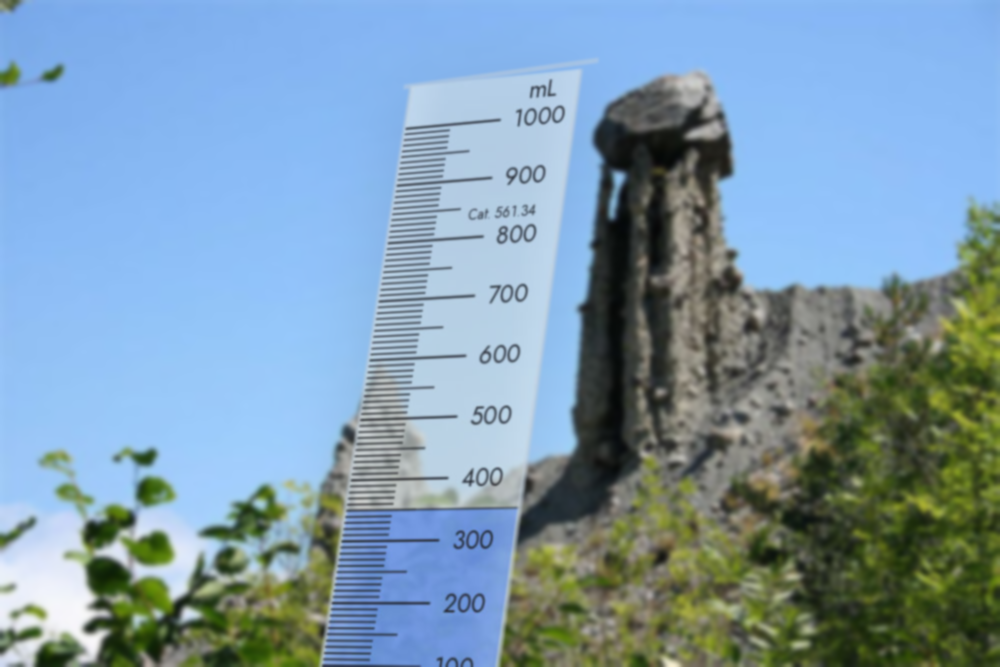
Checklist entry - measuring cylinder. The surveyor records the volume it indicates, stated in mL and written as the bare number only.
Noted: 350
